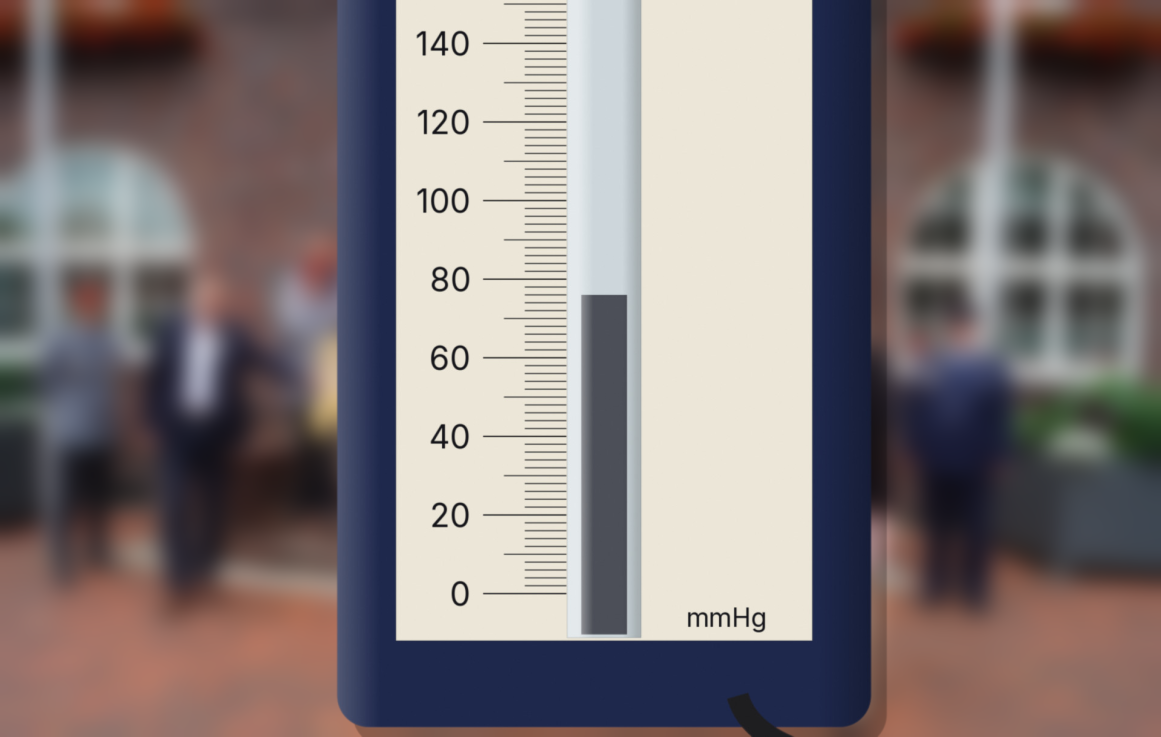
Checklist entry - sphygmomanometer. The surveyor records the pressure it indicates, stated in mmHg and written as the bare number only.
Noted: 76
